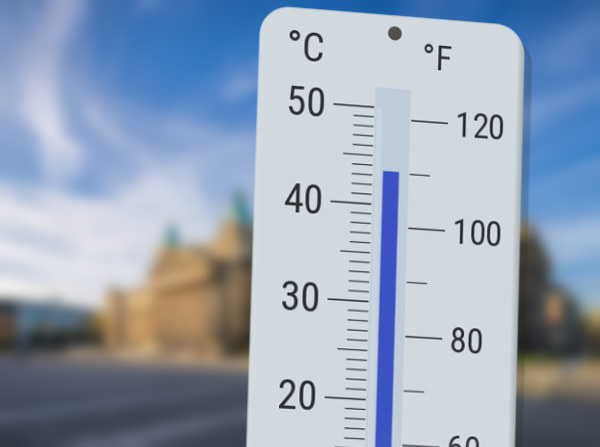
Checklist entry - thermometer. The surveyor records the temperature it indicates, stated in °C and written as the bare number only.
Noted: 43.5
